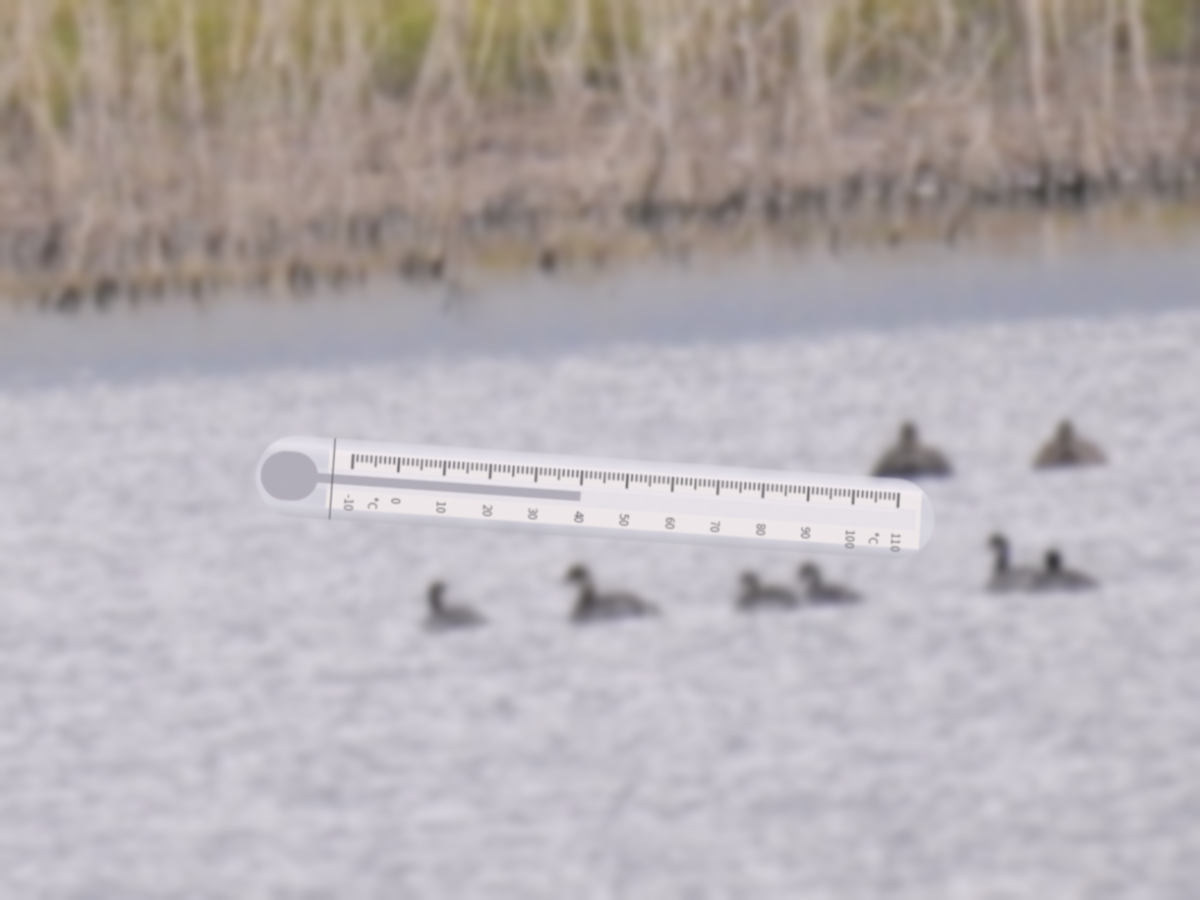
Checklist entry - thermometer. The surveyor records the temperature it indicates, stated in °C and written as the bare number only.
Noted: 40
